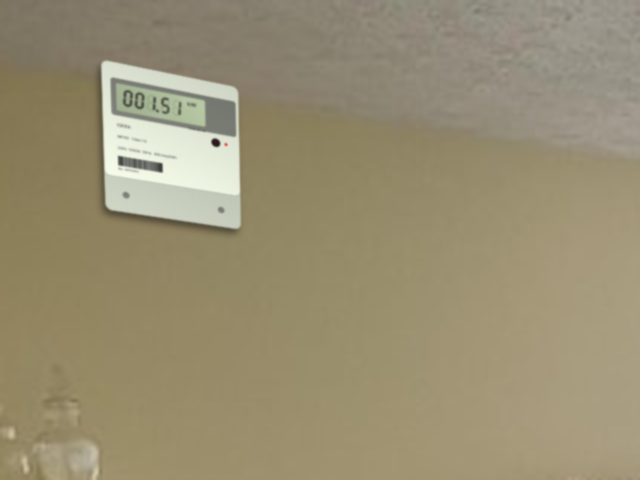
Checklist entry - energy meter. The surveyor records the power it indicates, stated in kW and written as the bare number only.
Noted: 1.51
